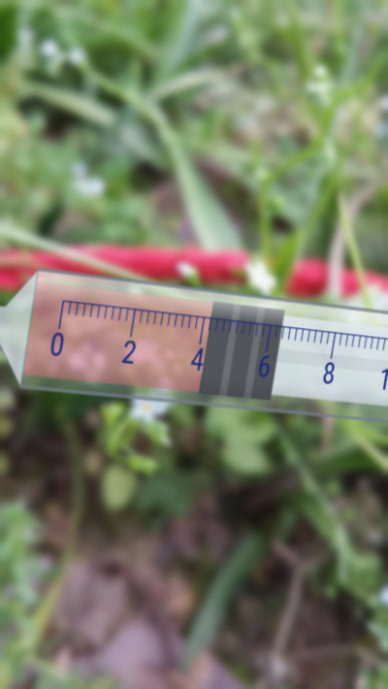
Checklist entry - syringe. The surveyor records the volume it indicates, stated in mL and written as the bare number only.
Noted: 4.2
